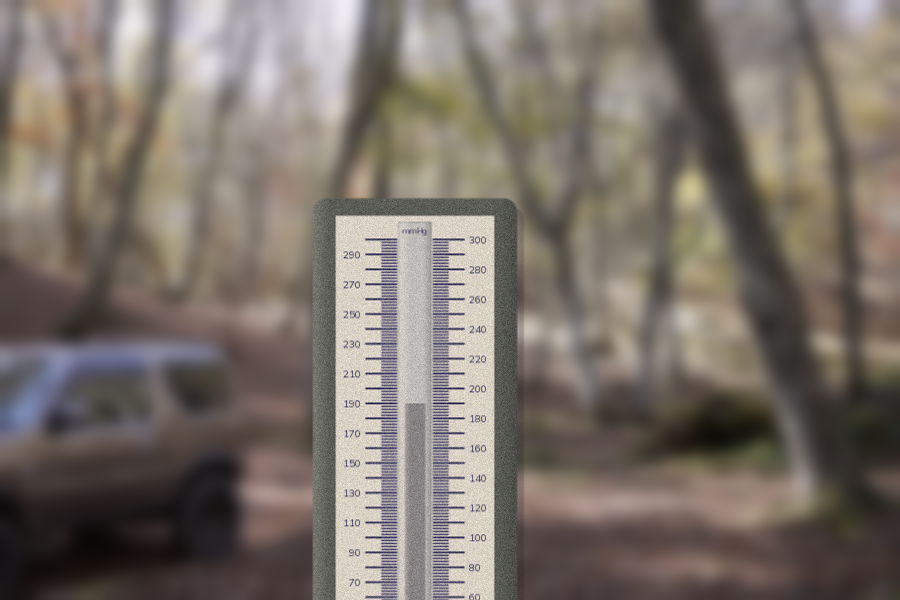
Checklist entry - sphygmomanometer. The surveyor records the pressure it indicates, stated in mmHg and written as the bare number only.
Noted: 190
